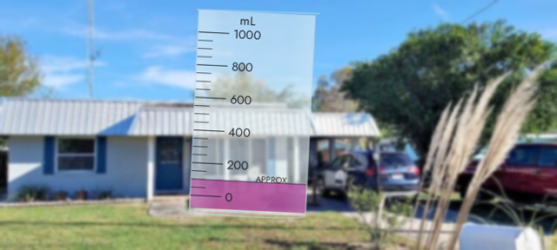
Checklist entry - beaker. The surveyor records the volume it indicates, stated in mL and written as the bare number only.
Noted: 100
